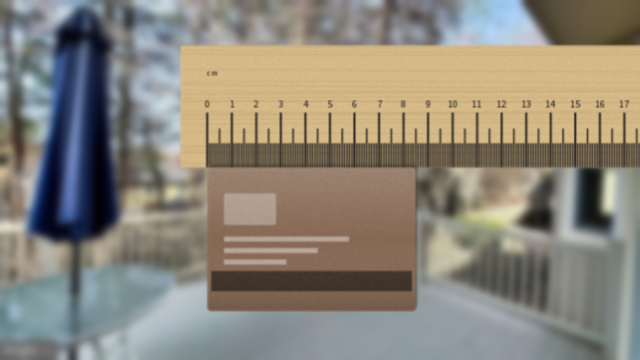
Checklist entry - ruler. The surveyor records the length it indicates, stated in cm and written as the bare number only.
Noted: 8.5
